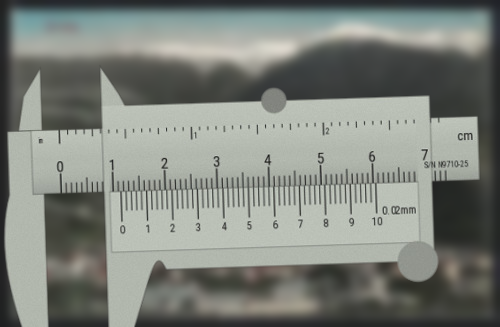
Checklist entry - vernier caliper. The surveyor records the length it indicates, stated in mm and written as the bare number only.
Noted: 11.5
